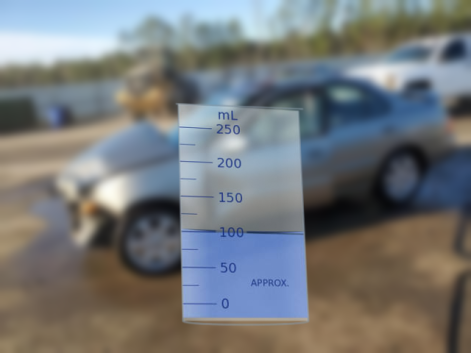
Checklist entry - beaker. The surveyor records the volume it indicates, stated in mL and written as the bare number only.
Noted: 100
